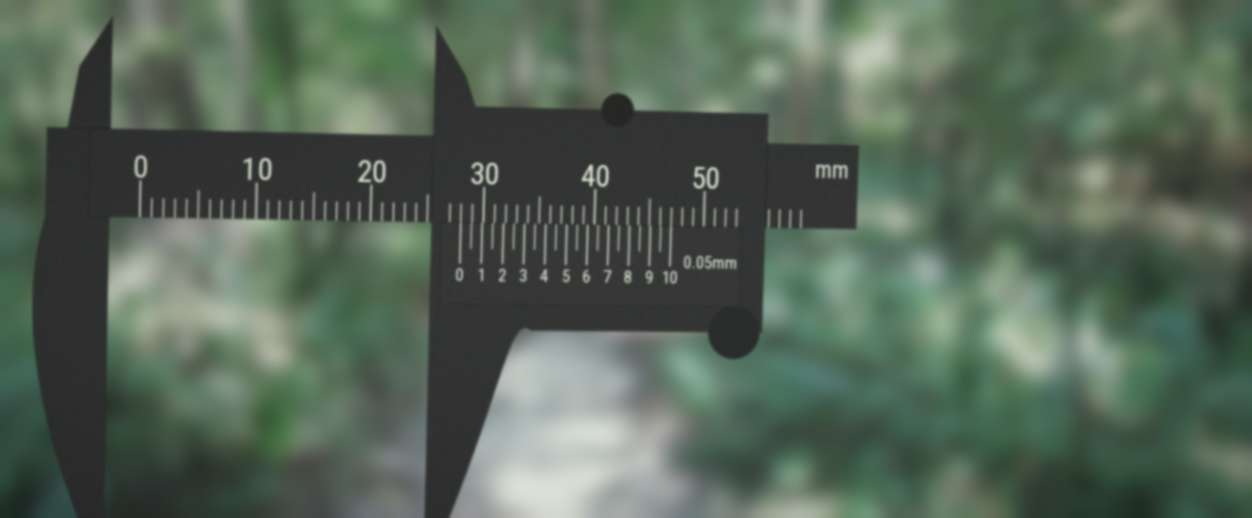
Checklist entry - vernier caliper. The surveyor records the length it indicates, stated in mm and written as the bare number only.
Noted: 28.0
